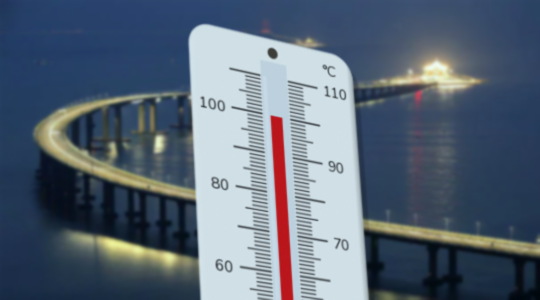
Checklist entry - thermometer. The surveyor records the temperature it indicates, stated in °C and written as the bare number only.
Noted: 100
